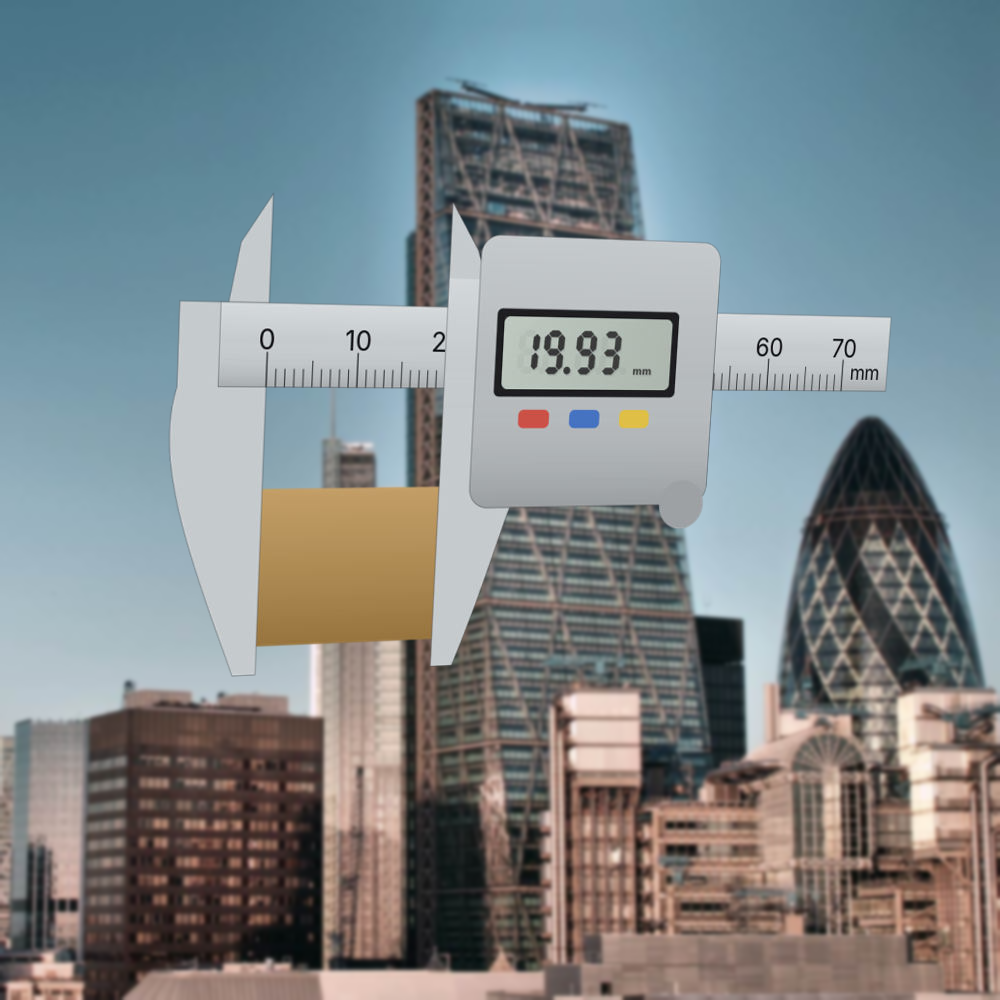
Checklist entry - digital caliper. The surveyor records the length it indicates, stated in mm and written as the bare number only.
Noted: 19.93
